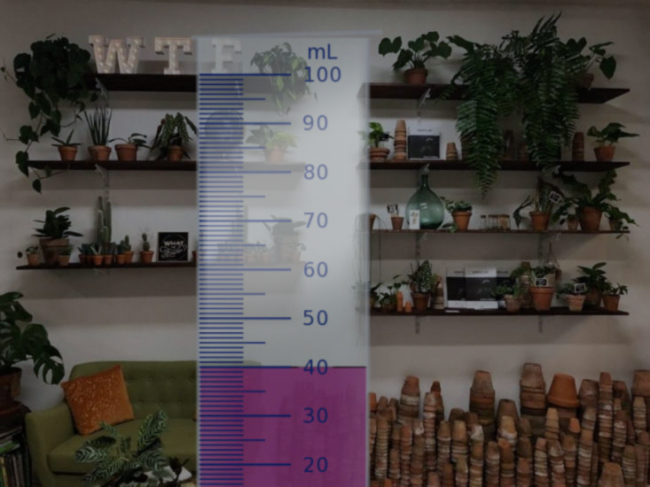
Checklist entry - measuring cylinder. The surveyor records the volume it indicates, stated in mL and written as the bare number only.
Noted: 40
